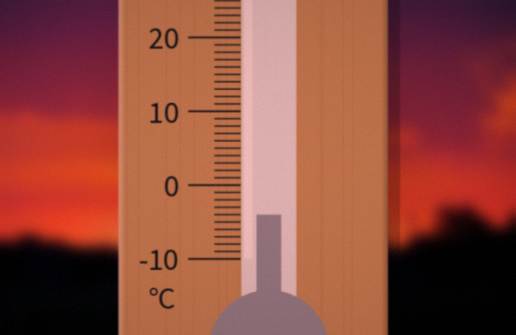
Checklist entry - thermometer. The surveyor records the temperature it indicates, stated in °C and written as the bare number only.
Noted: -4
